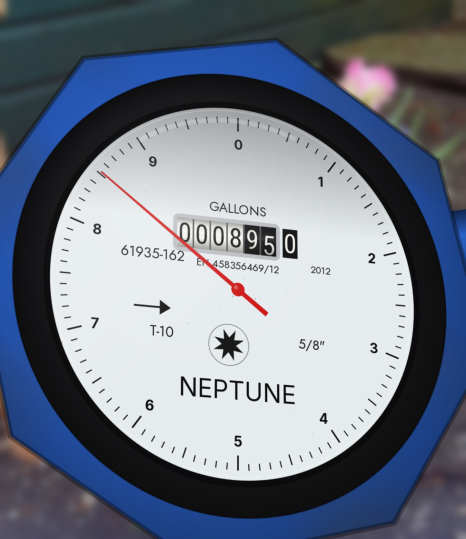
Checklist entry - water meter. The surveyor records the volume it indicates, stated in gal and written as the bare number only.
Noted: 8948.5
